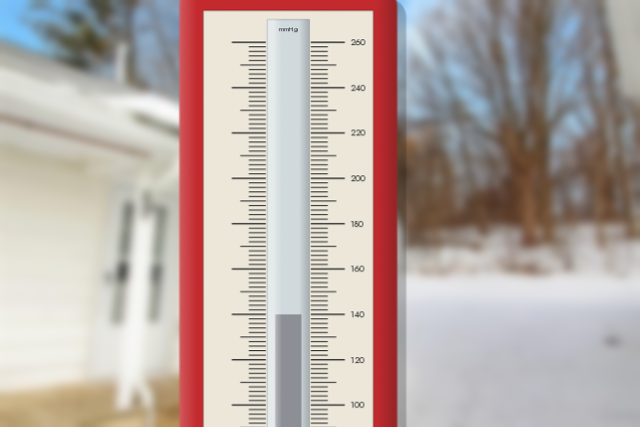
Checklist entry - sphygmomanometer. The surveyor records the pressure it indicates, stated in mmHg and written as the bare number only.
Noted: 140
